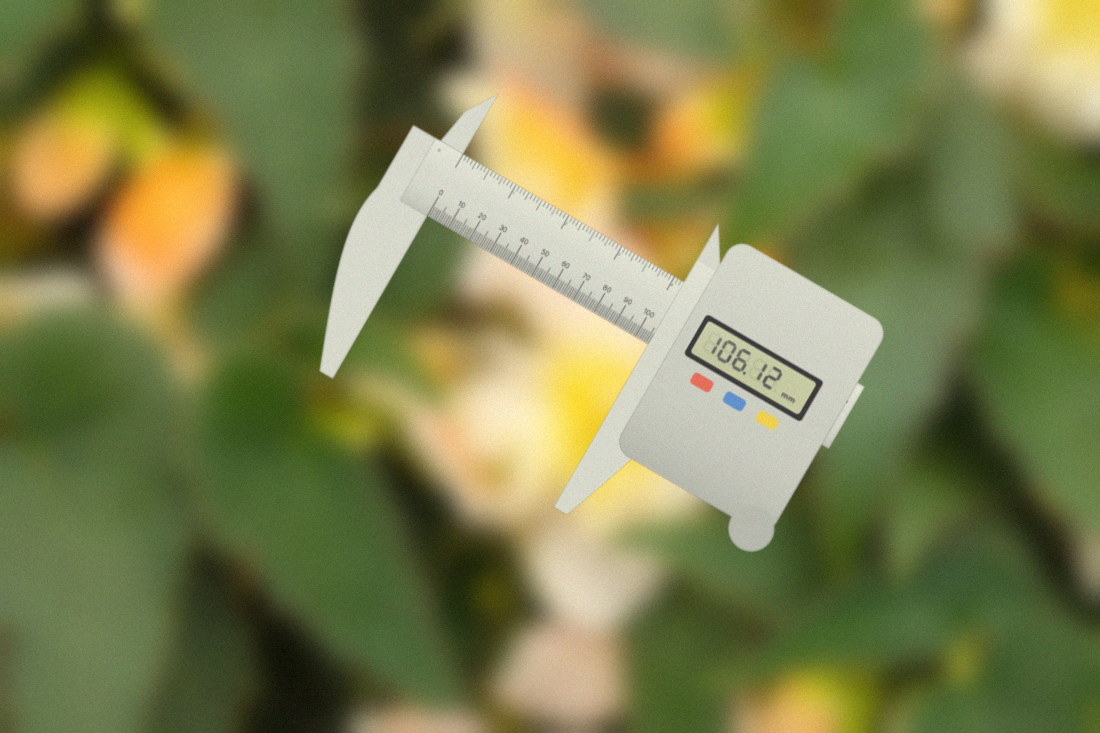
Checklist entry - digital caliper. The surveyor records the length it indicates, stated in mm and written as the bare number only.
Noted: 106.12
